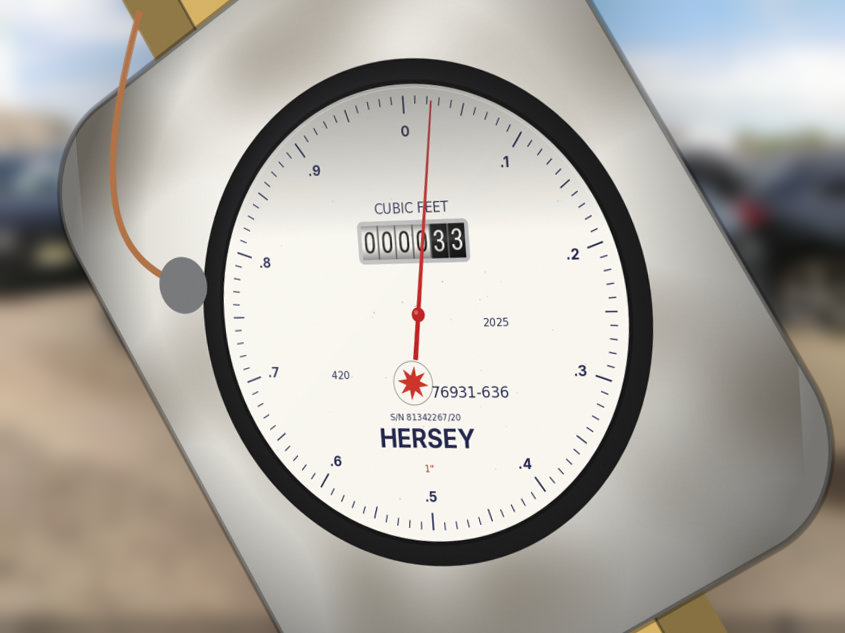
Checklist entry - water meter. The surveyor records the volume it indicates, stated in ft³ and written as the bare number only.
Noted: 33.02
